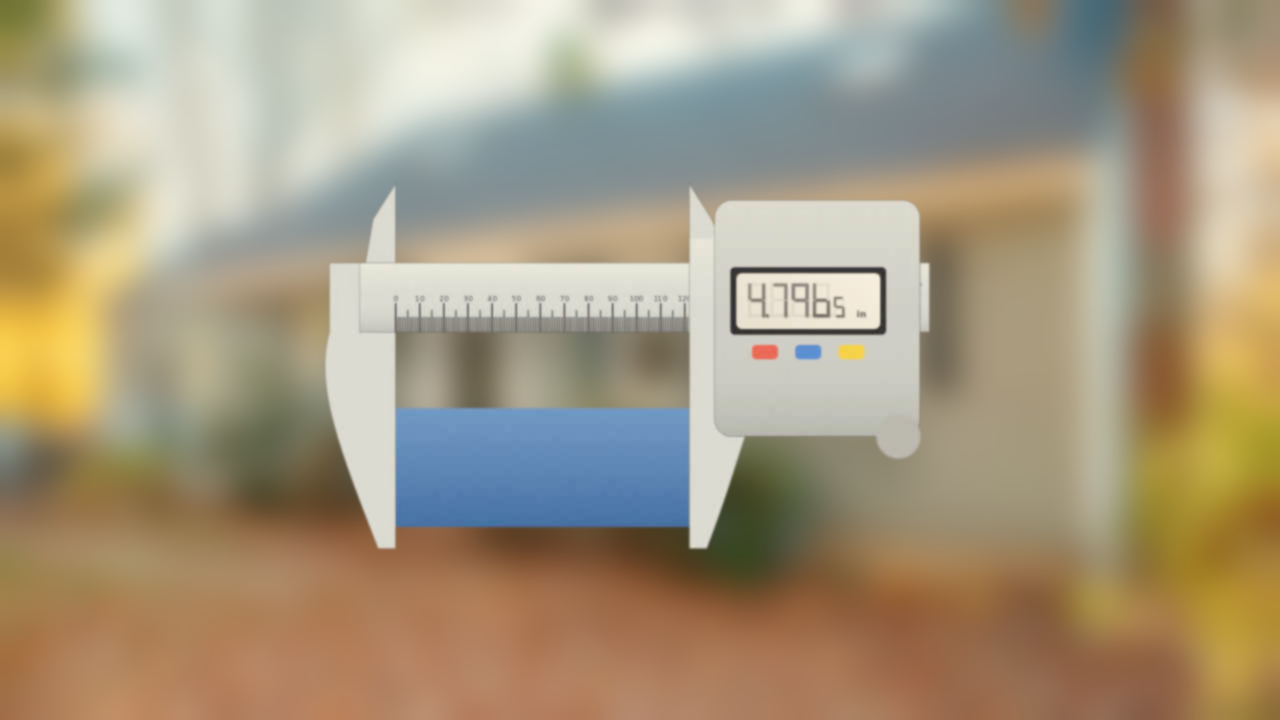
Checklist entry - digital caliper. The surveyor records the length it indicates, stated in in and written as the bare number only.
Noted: 4.7965
